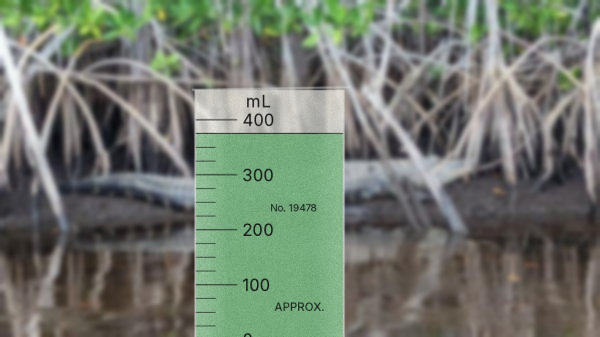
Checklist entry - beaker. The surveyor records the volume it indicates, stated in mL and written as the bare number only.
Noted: 375
